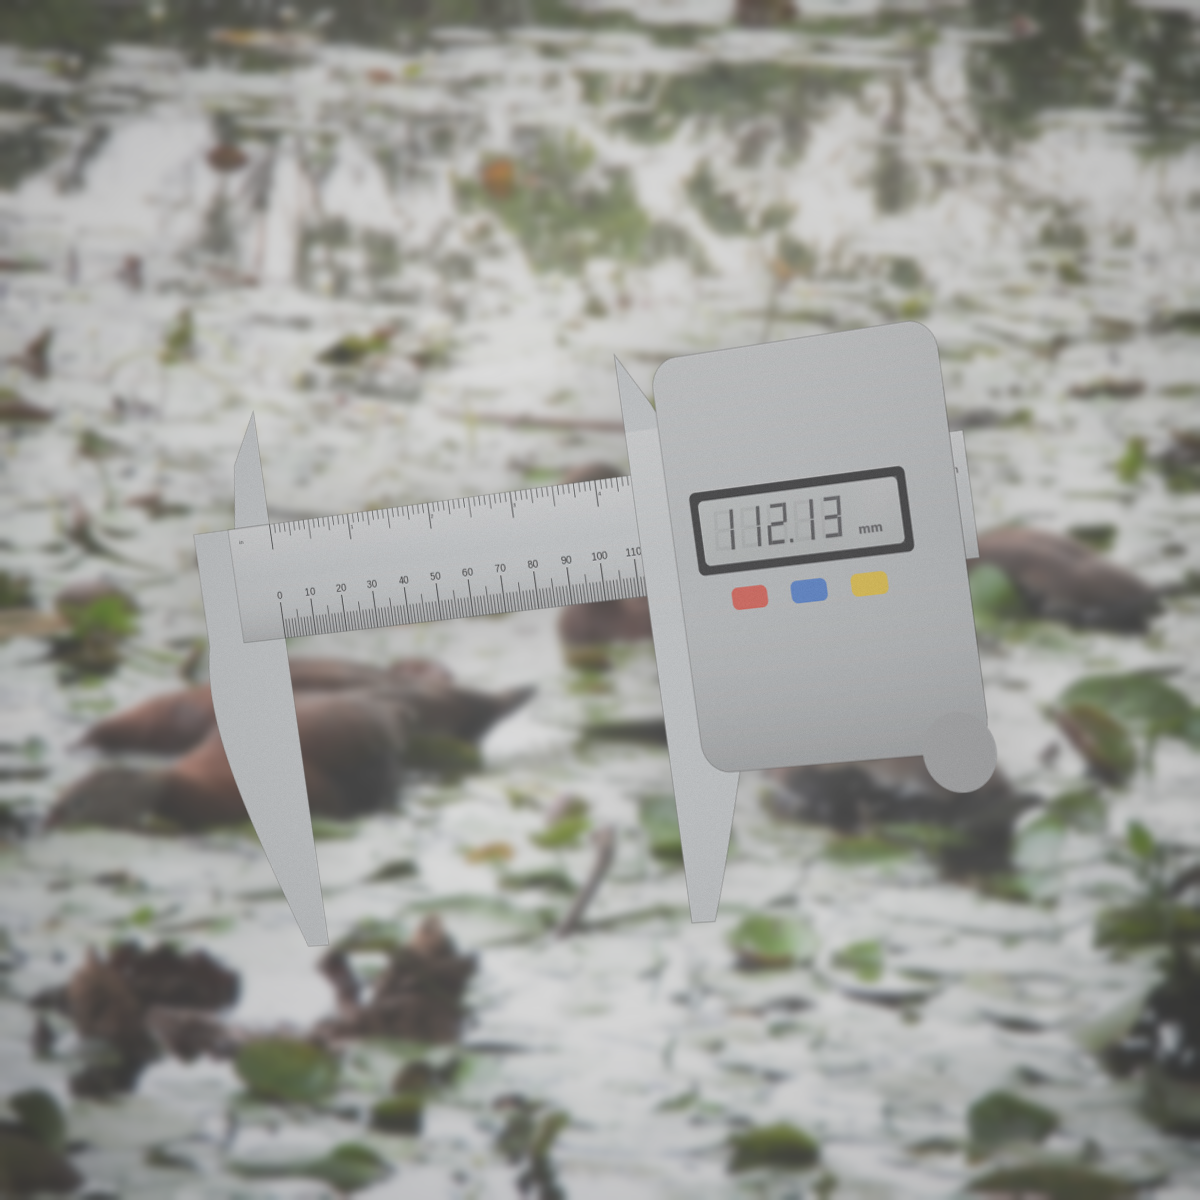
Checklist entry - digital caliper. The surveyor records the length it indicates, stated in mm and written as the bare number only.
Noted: 112.13
